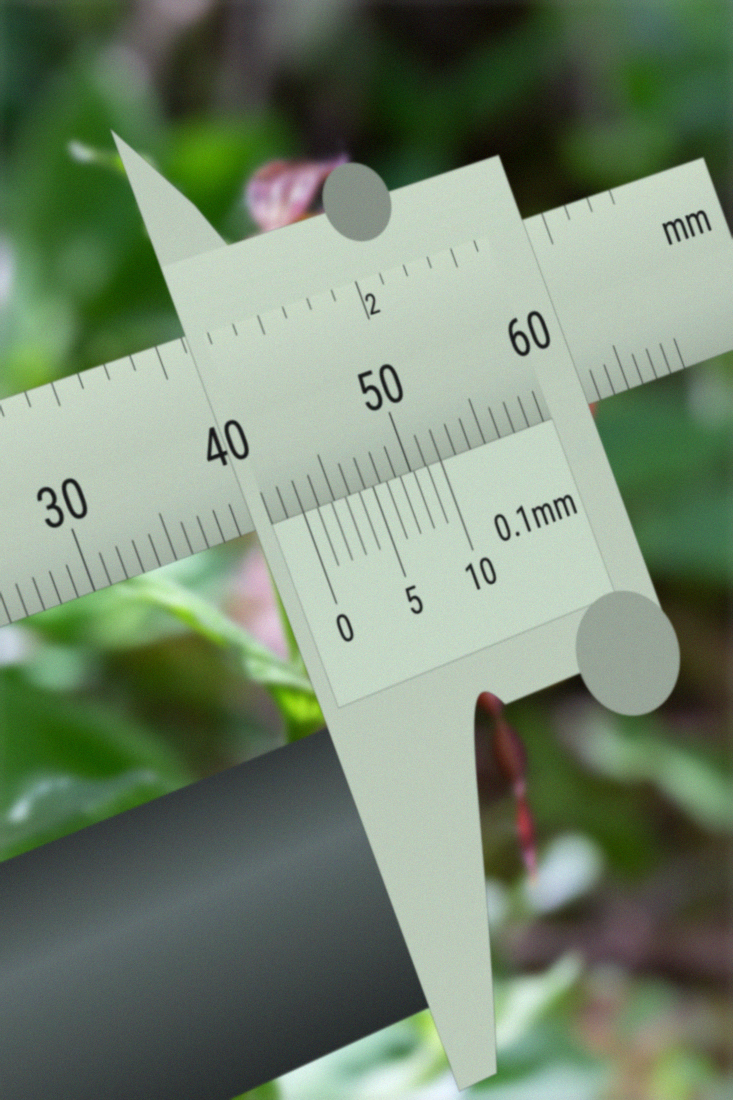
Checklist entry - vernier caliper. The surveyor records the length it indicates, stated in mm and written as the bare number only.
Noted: 43.0
